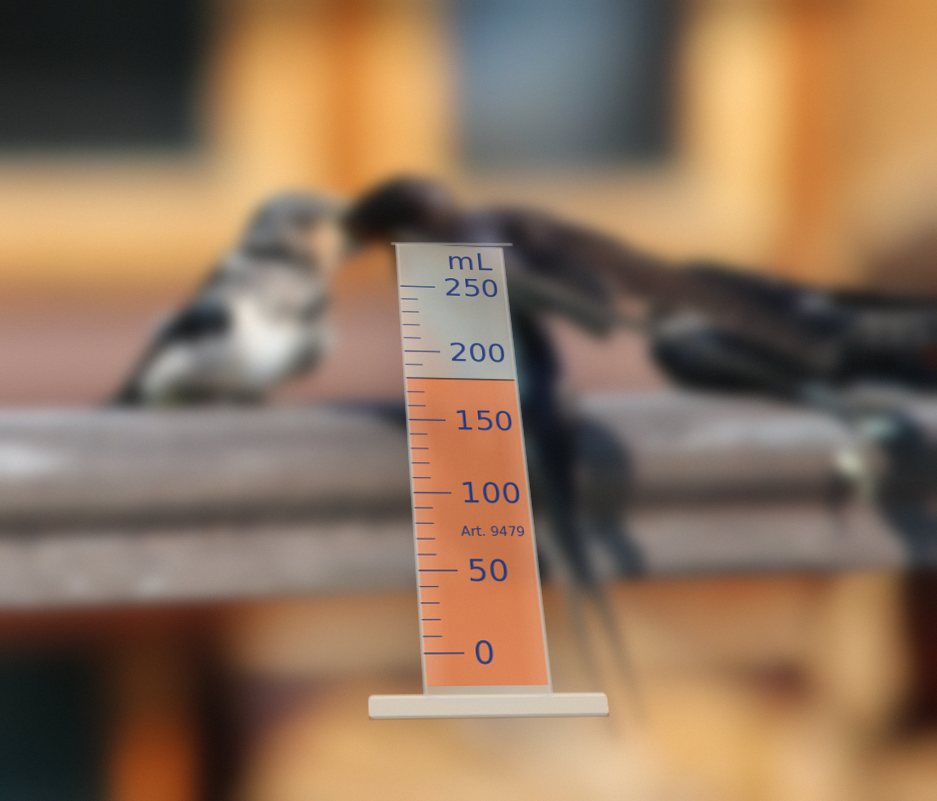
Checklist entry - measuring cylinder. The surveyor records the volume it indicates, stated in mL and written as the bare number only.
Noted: 180
